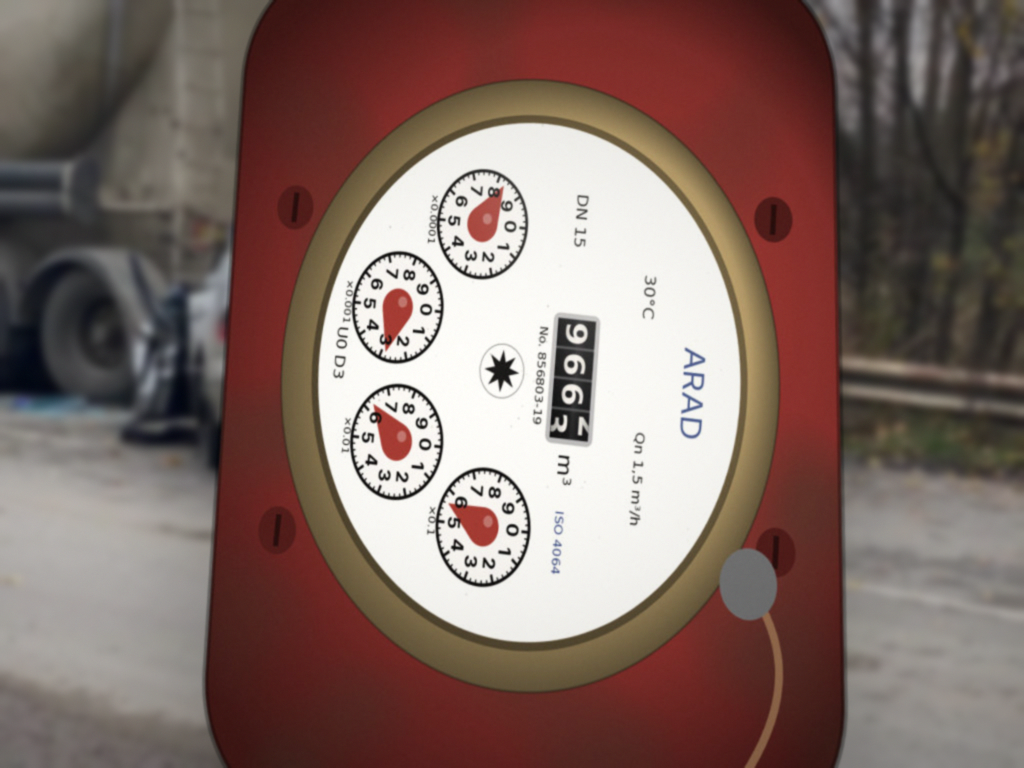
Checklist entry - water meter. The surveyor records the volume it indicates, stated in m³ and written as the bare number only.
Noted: 9662.5628
